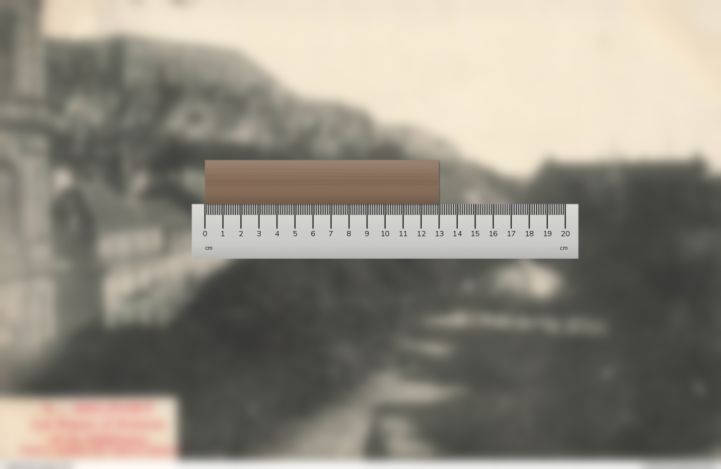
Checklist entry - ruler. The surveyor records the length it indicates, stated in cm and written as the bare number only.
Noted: 13
